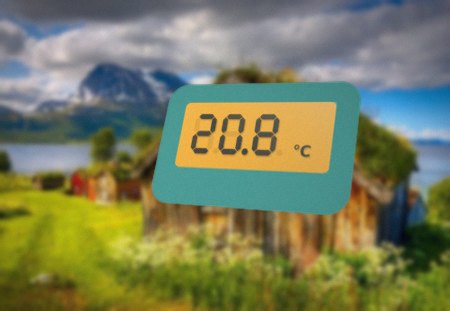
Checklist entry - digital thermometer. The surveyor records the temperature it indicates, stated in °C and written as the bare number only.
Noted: 20.8
